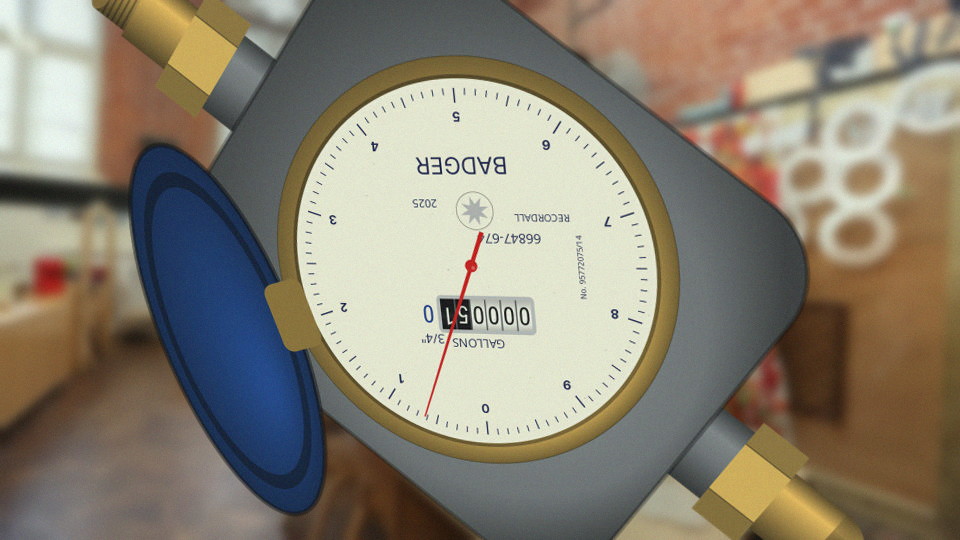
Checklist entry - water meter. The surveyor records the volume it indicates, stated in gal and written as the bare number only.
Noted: 510.6
